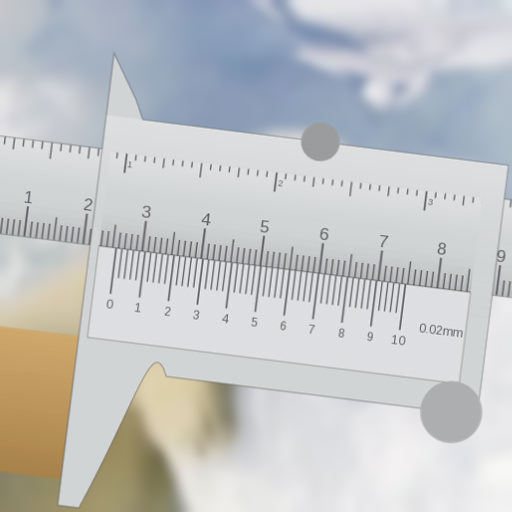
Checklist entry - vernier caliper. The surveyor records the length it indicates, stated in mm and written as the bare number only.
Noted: 25.6
